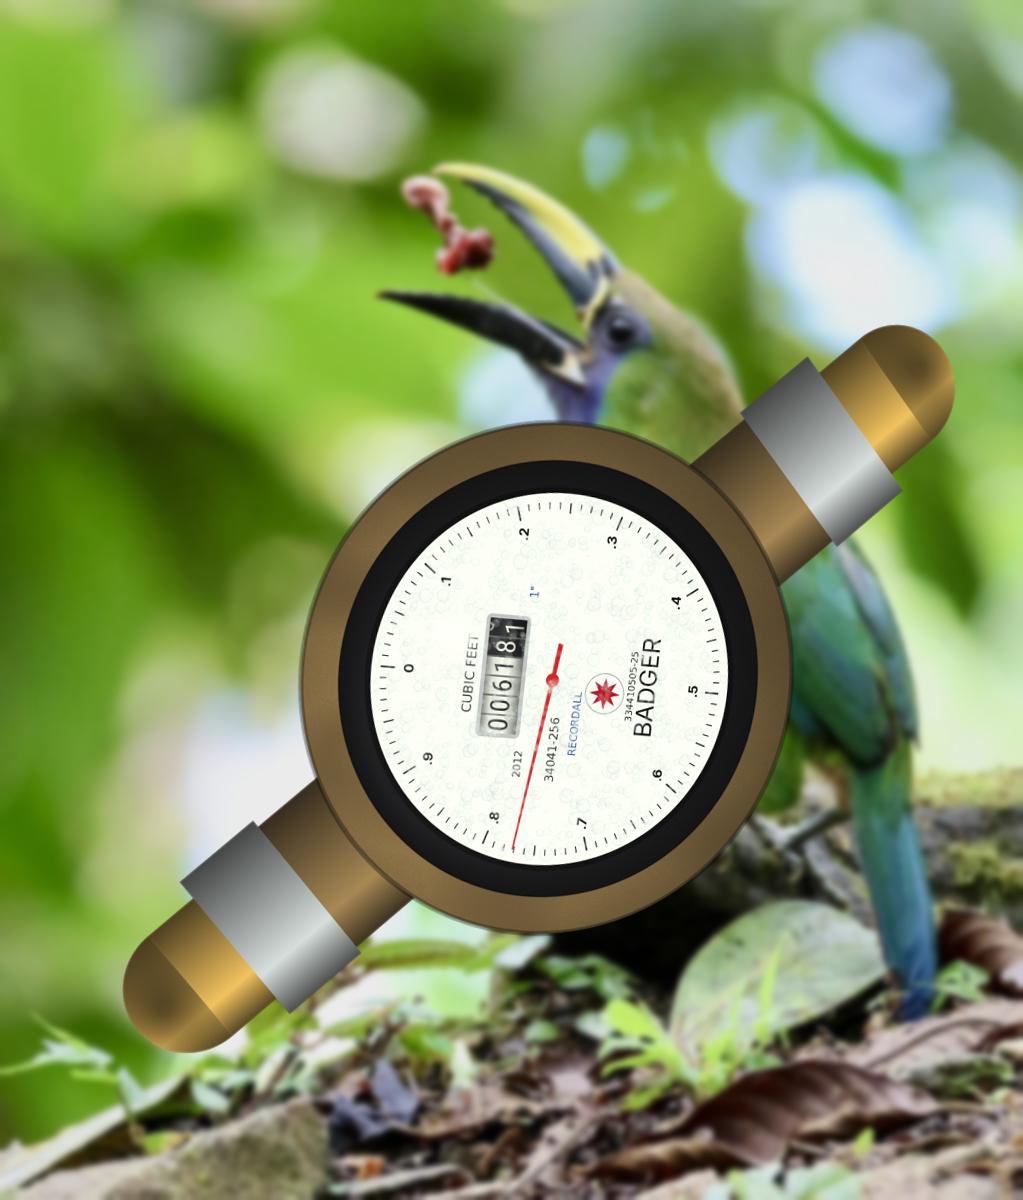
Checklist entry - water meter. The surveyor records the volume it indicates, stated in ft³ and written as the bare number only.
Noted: 6180.77
